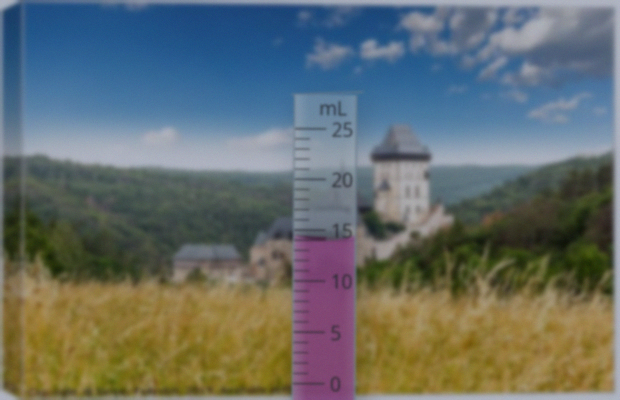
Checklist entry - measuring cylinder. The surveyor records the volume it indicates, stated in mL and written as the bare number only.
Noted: 14
